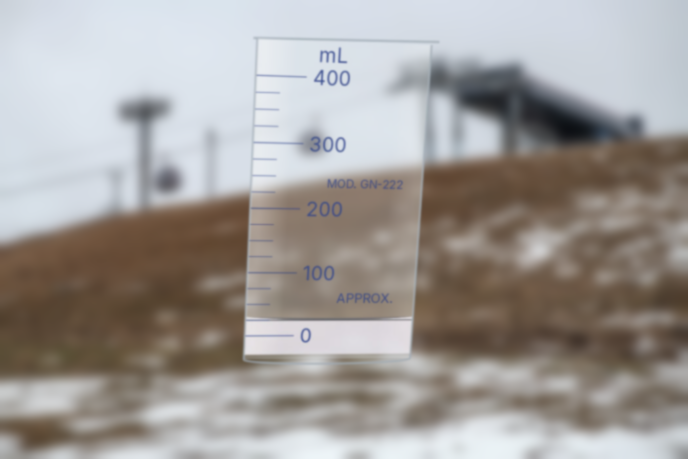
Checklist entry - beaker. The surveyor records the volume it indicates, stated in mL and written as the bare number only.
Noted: 25
